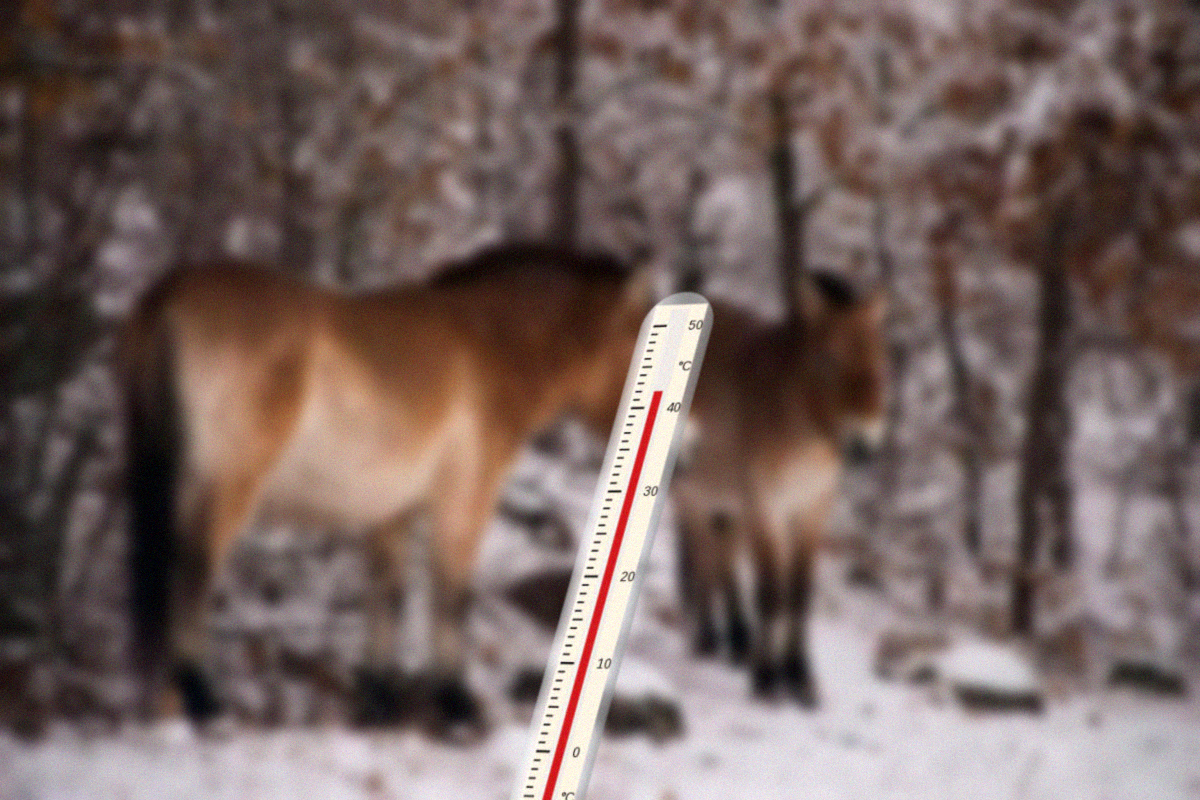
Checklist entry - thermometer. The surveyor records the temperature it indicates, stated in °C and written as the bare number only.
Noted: 42
